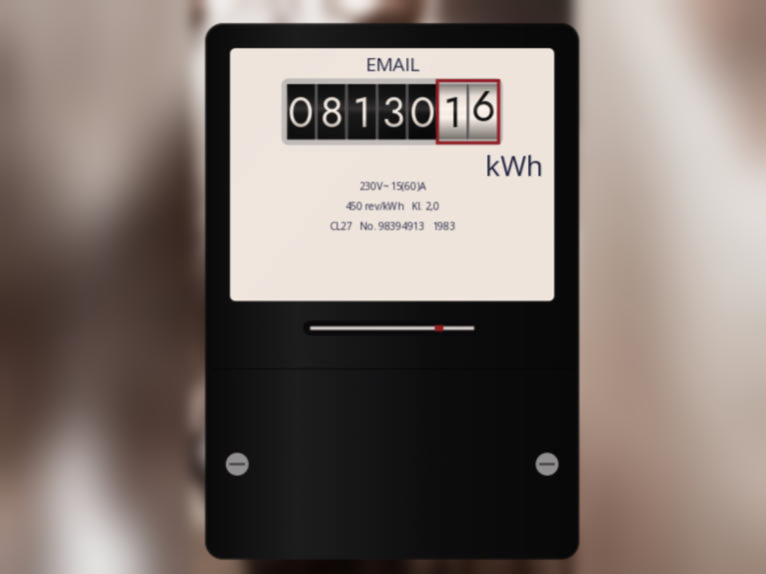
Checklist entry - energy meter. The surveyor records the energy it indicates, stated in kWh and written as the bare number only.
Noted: 8130.16
